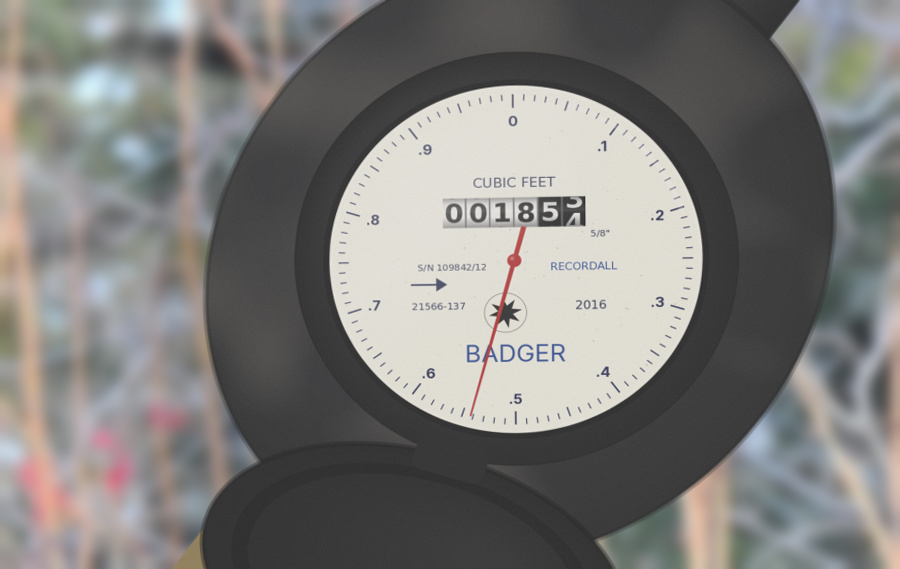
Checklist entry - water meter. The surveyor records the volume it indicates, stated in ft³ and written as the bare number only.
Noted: 1853.54
